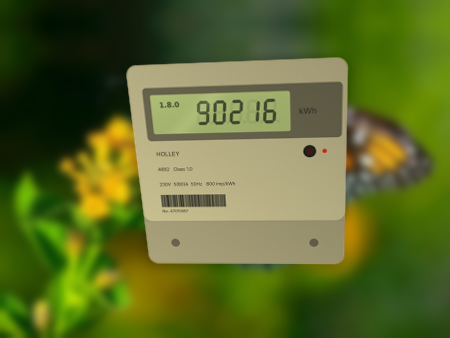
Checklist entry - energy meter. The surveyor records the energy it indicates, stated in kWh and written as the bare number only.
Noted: 90216
